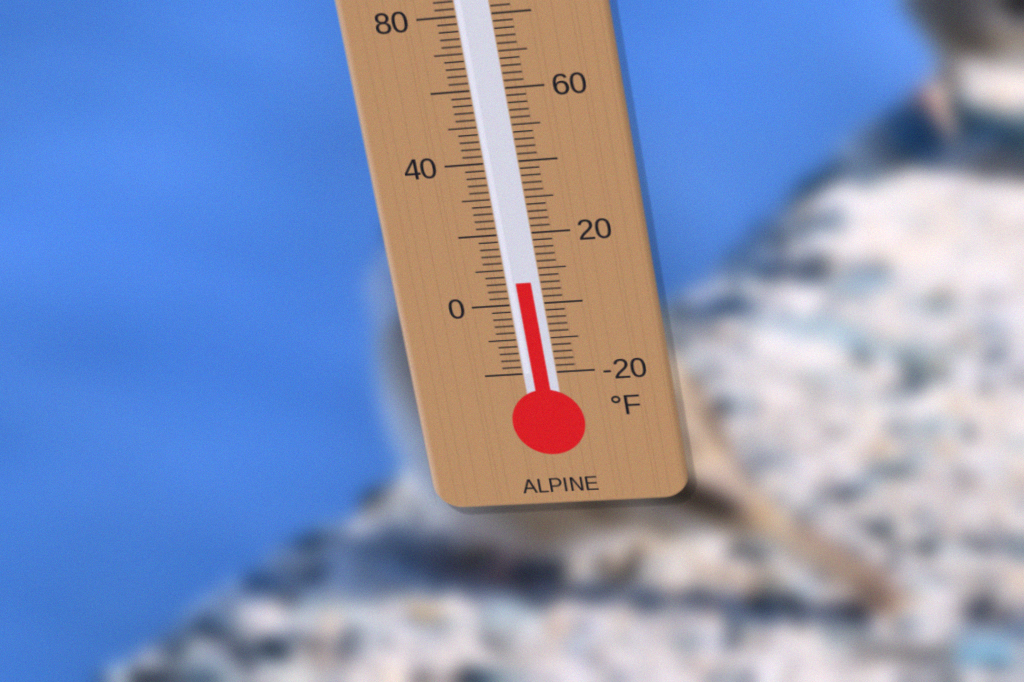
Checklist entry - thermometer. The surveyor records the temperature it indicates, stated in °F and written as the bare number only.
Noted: 6
